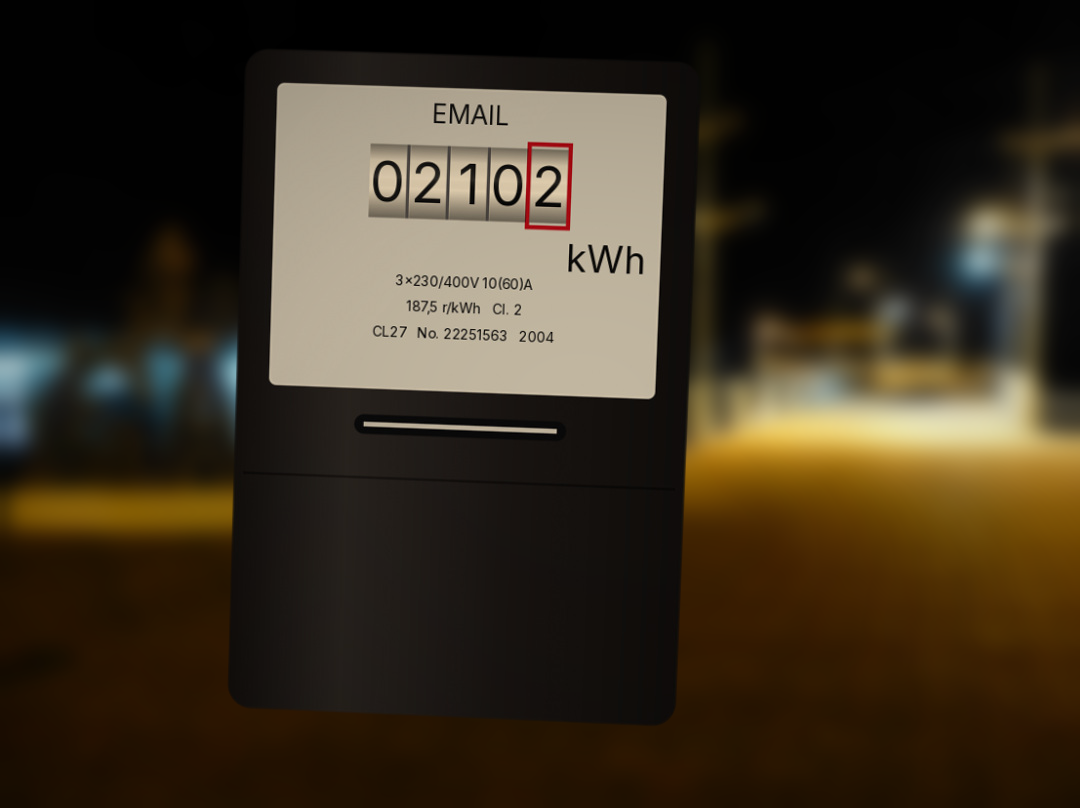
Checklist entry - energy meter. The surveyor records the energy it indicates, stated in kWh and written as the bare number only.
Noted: 210.2
